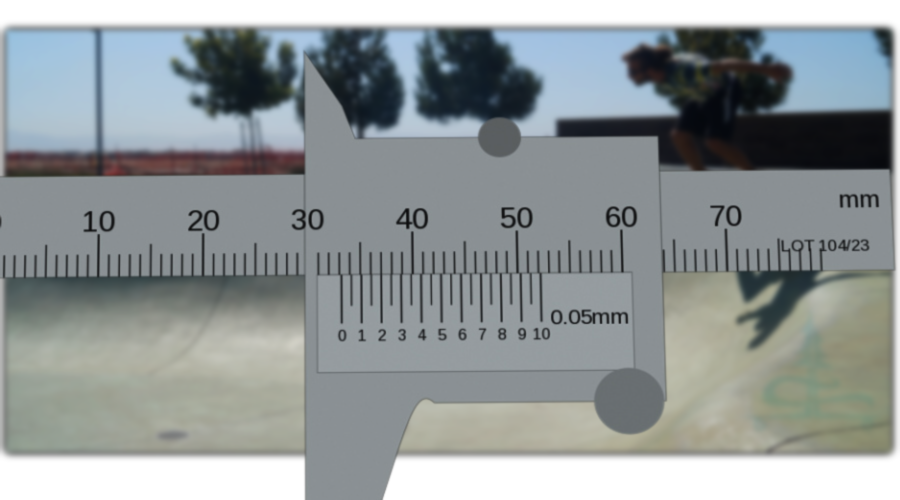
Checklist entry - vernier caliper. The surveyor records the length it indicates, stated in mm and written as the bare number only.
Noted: 33.2
